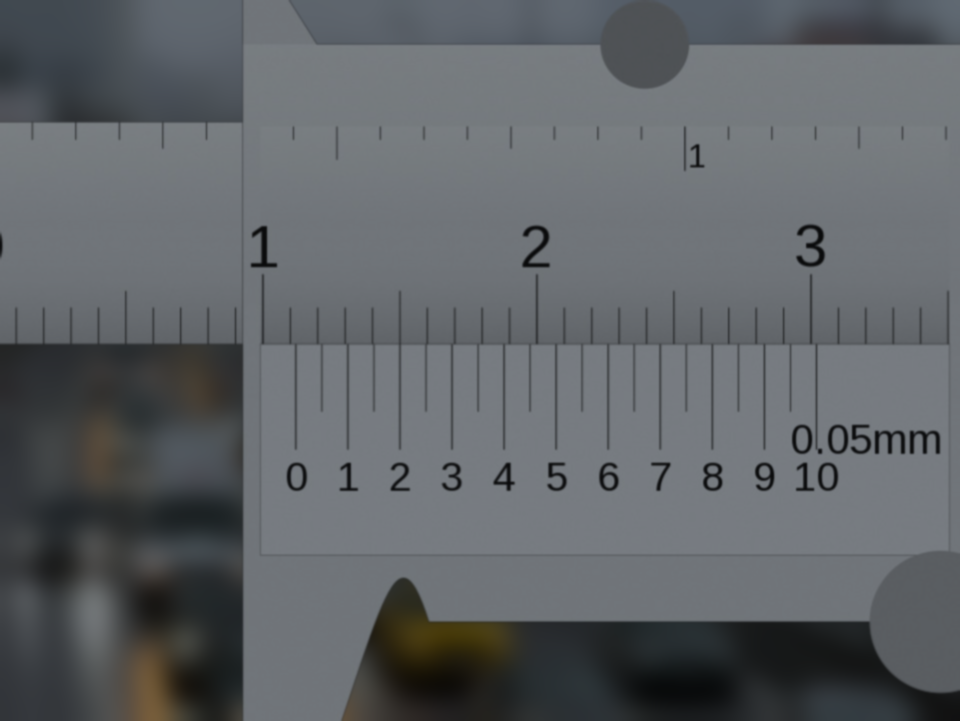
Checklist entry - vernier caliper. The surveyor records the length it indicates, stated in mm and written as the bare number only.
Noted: 11.2
